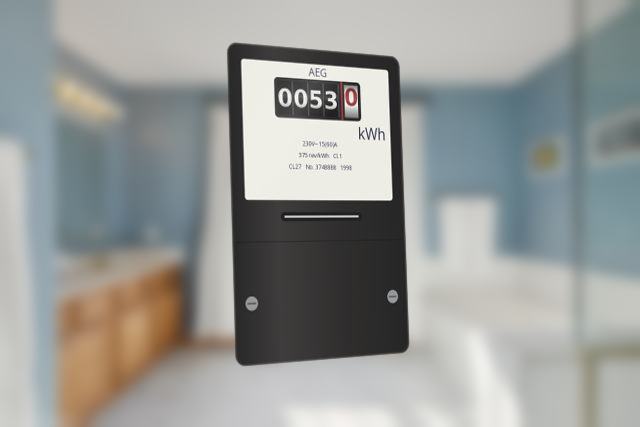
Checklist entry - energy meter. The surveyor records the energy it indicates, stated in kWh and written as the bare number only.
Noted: 53.0
